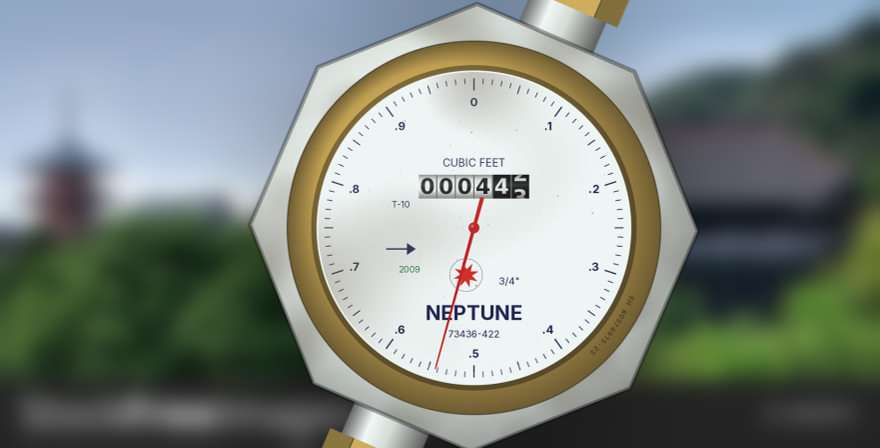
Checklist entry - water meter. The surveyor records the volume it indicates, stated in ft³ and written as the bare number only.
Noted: 442.54
